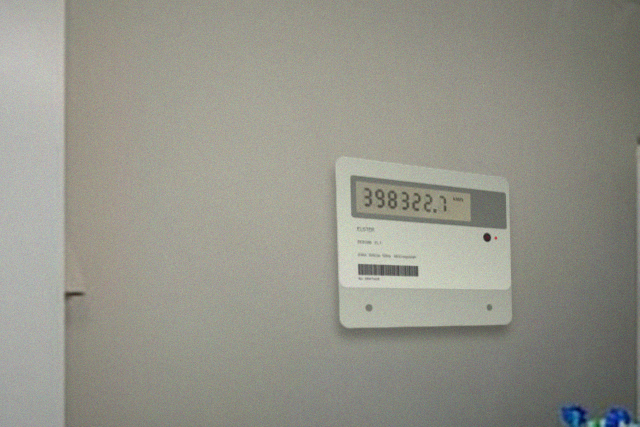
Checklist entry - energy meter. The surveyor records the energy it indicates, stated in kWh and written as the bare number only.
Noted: 398322.7
